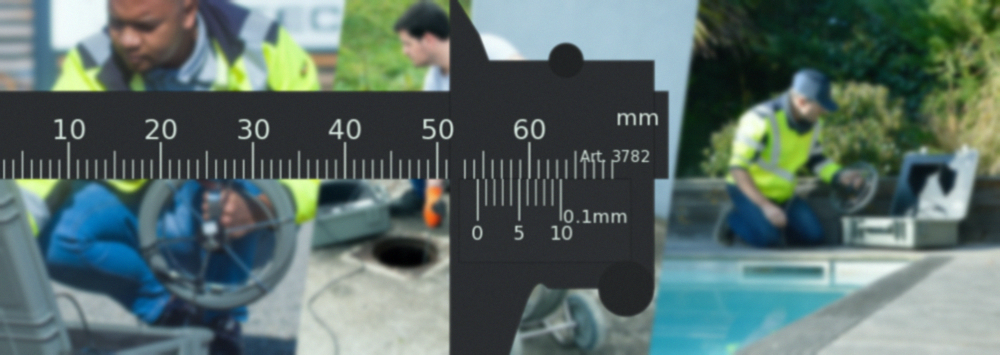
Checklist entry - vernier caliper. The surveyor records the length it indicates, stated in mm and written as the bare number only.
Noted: 54.4
